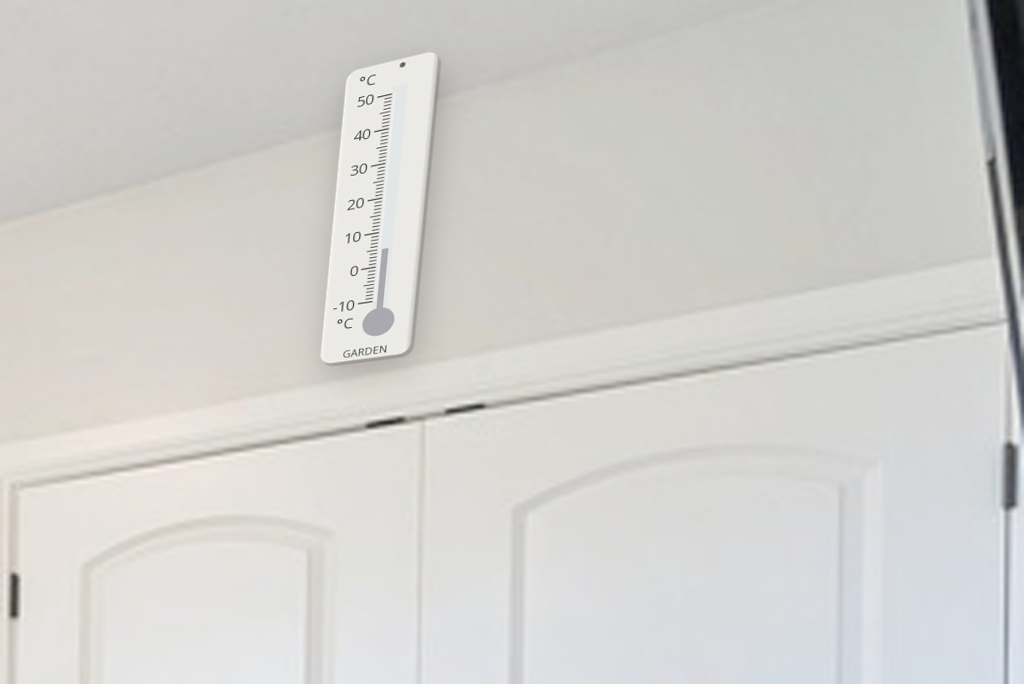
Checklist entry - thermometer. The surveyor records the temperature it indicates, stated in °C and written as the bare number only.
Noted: 5
